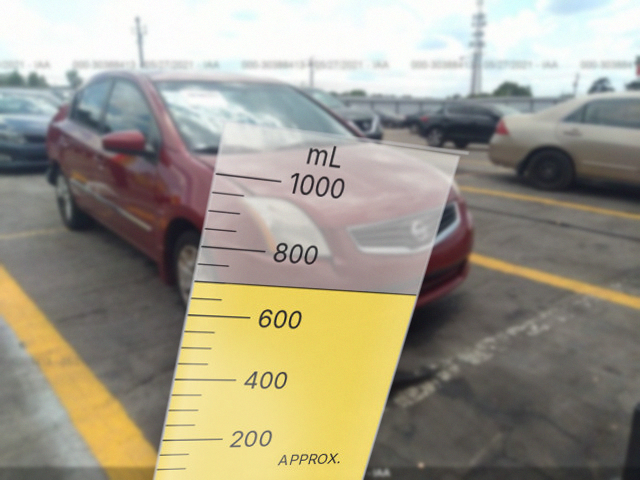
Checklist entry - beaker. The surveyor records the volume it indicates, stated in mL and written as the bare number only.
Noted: 700
